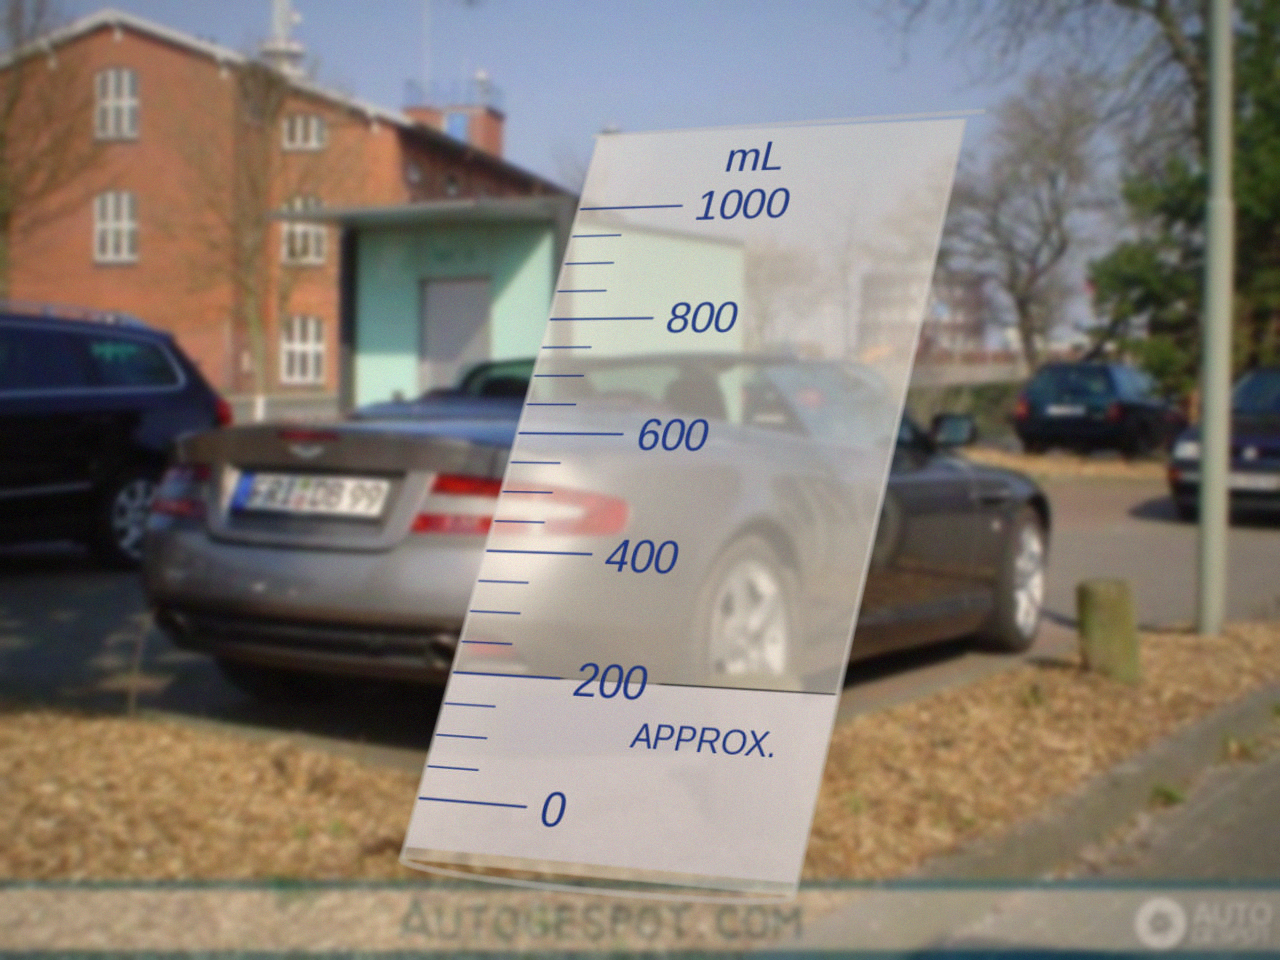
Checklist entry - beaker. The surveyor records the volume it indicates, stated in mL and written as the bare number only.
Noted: 200
